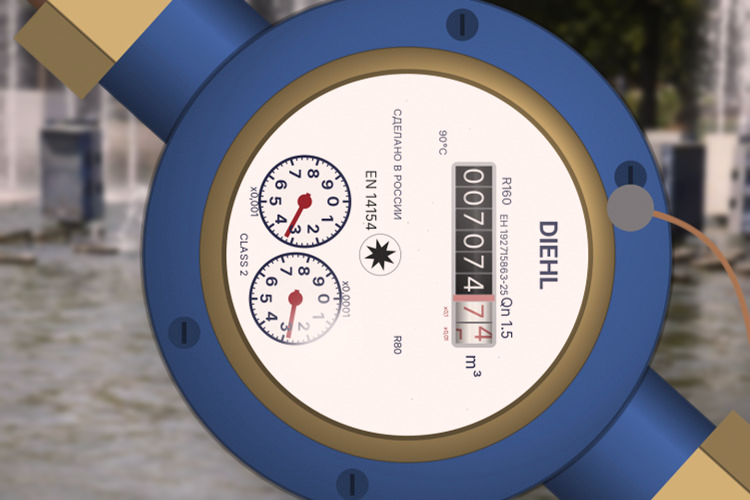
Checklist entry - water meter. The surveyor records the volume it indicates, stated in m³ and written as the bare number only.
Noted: 7074.7432
